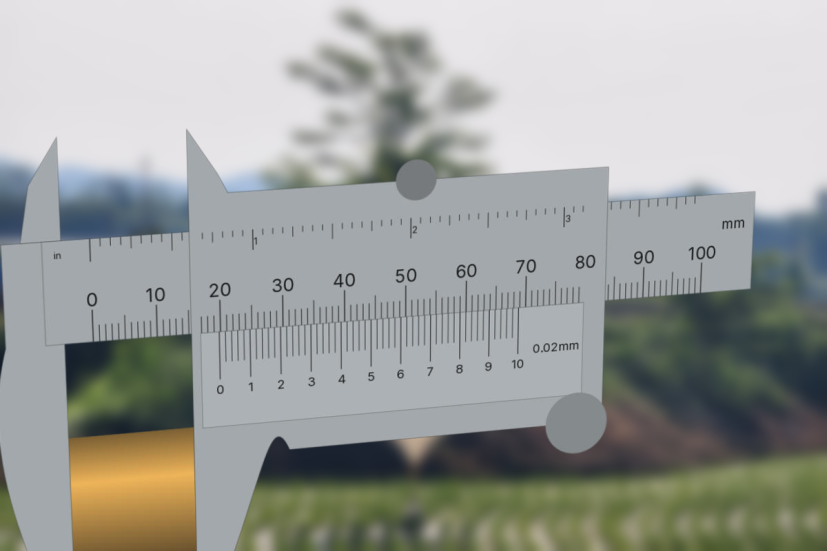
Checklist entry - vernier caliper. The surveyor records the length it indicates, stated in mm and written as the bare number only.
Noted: 19.8
